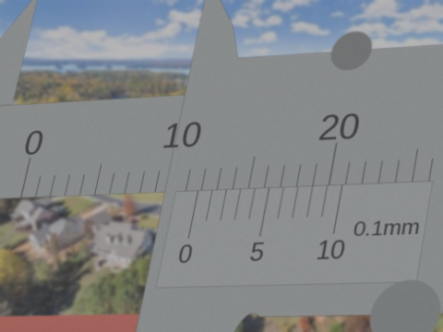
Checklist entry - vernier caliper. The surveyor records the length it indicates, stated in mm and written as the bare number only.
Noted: 11.8
